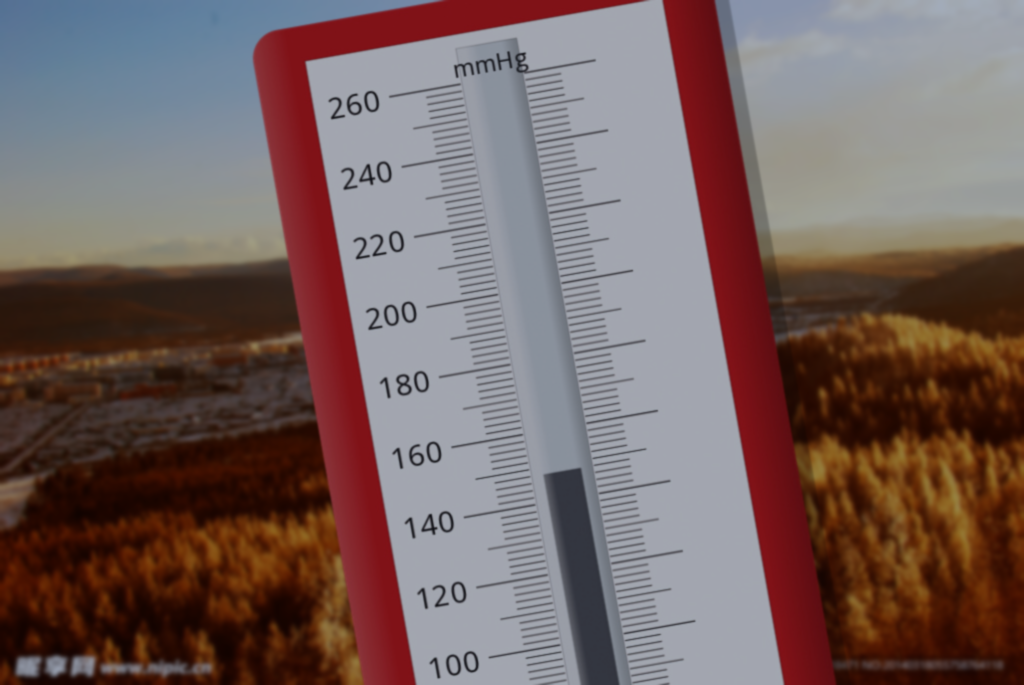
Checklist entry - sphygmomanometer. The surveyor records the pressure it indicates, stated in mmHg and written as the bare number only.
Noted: 148
